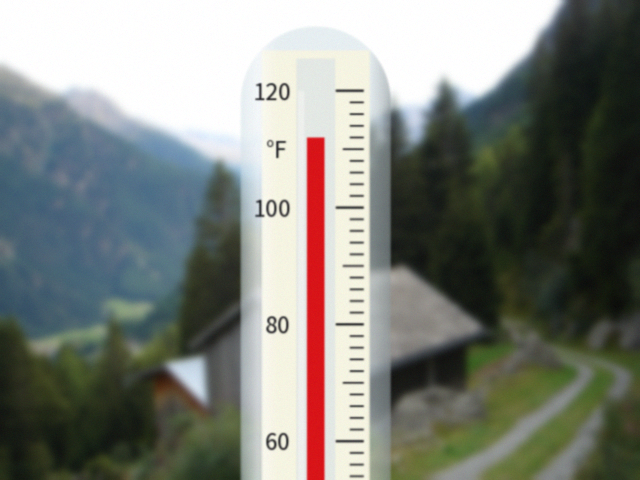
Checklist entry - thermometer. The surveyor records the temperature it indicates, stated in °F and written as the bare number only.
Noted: 112
